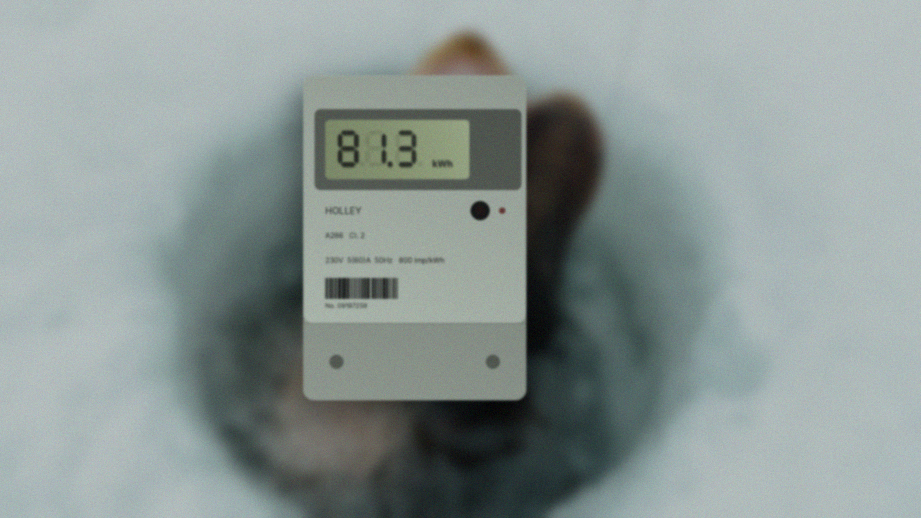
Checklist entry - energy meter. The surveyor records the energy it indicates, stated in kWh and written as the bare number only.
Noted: 81.3
